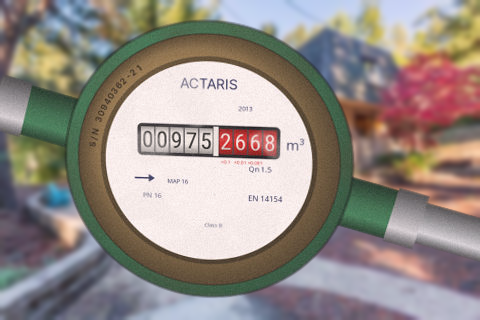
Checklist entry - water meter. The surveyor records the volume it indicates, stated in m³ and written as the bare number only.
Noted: 975.2668
